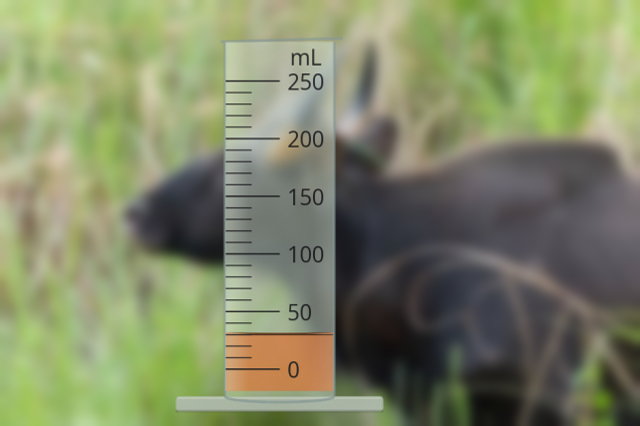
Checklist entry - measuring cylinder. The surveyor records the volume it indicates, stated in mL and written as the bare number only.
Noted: 30
